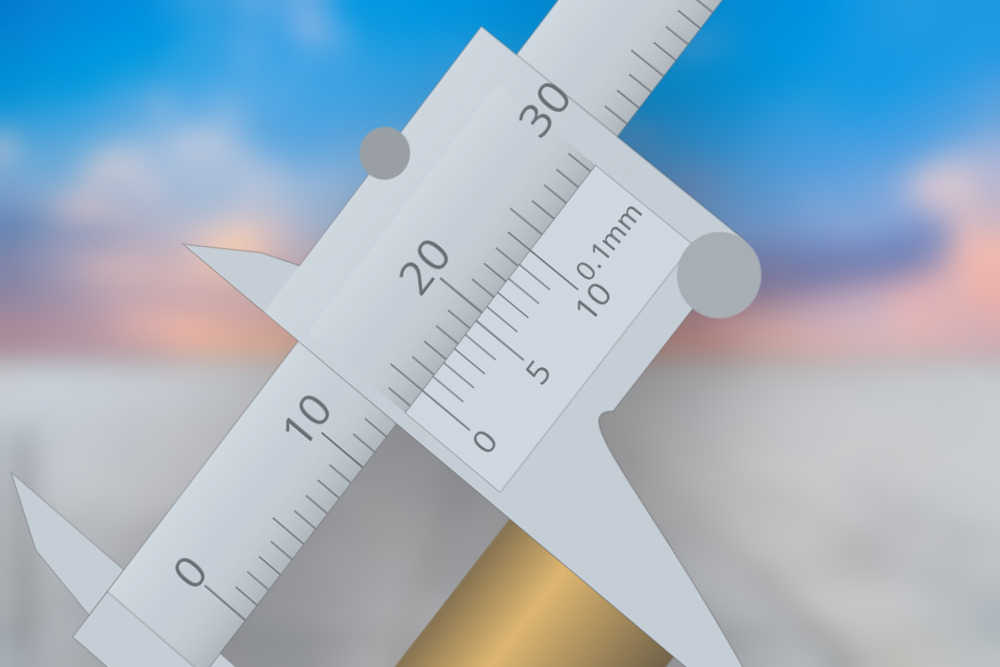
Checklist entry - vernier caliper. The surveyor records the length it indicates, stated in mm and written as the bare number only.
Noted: 15.0
